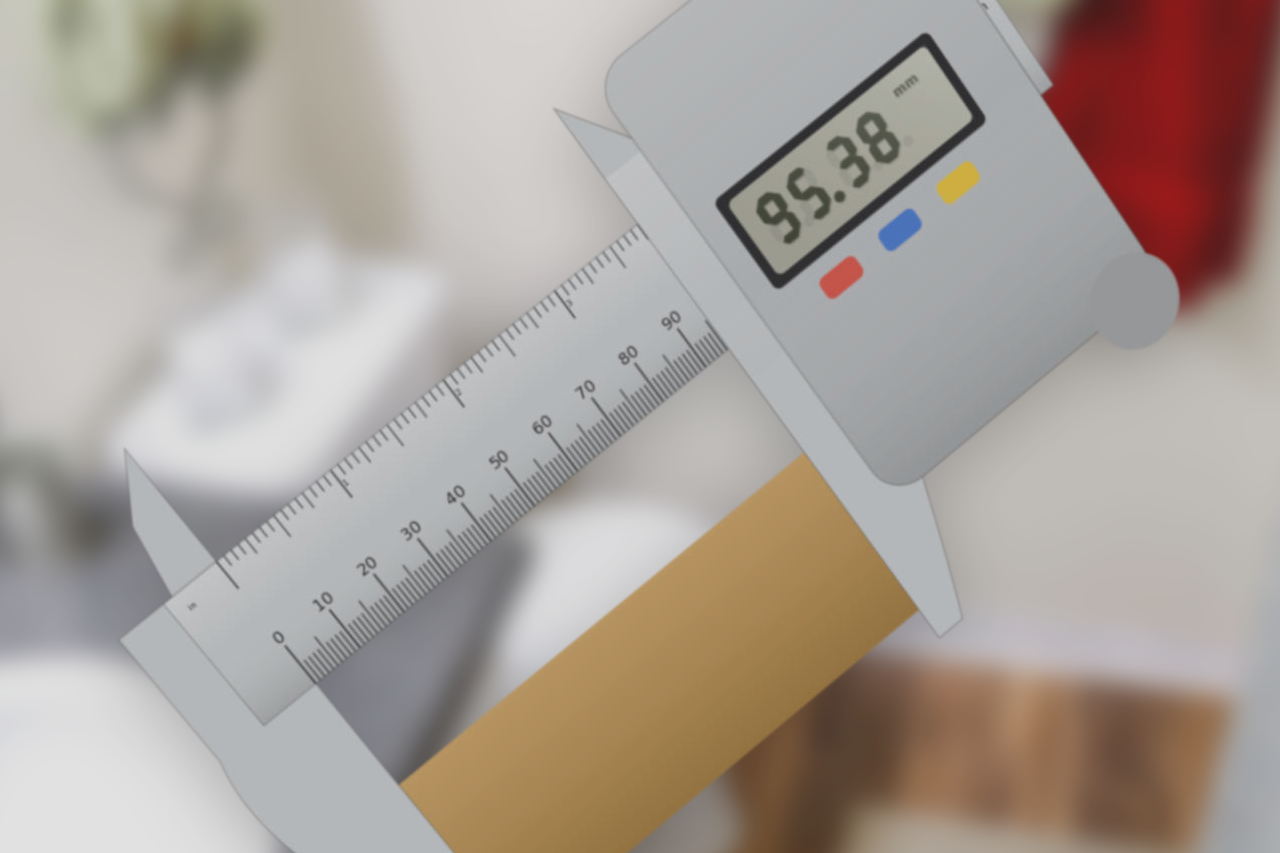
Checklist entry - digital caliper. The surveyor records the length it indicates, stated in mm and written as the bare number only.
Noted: 95.38
